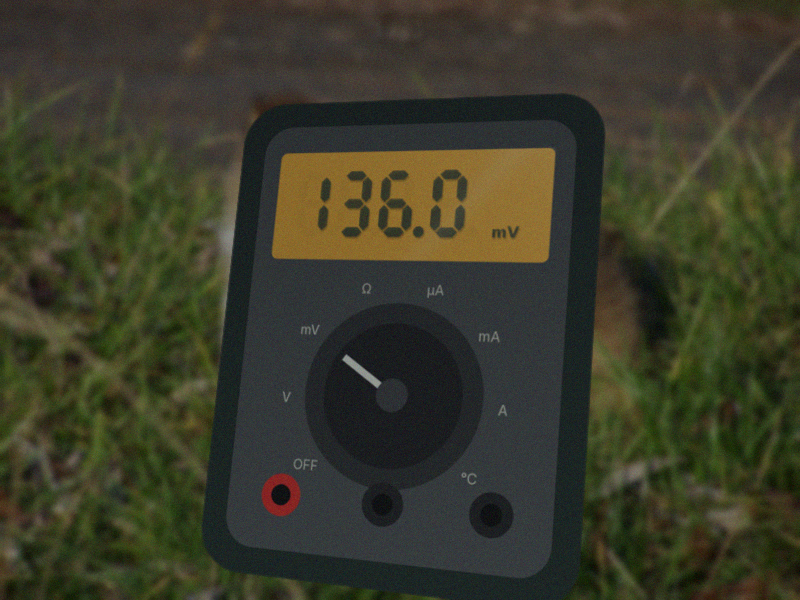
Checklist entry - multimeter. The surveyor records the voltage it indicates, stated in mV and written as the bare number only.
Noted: 136.0
